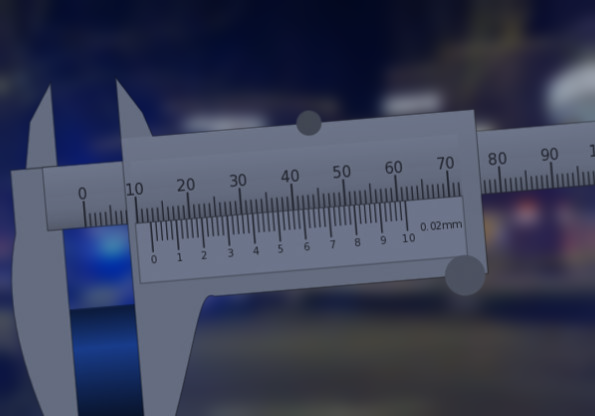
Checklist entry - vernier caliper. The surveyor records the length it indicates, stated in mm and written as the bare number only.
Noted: 12.5
